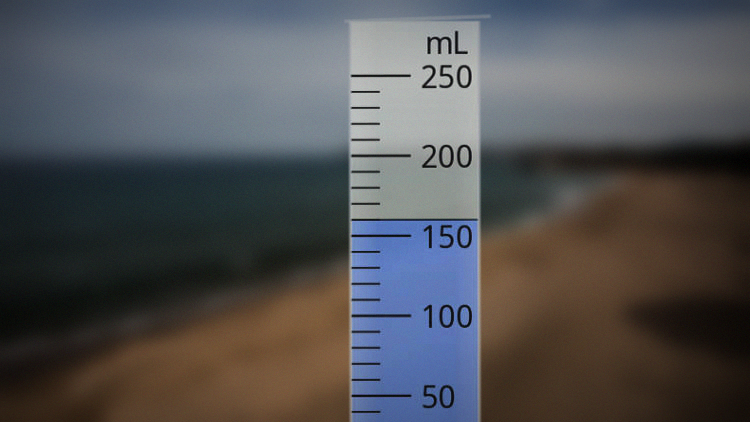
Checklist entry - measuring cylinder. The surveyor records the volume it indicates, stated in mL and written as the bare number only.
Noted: 160
